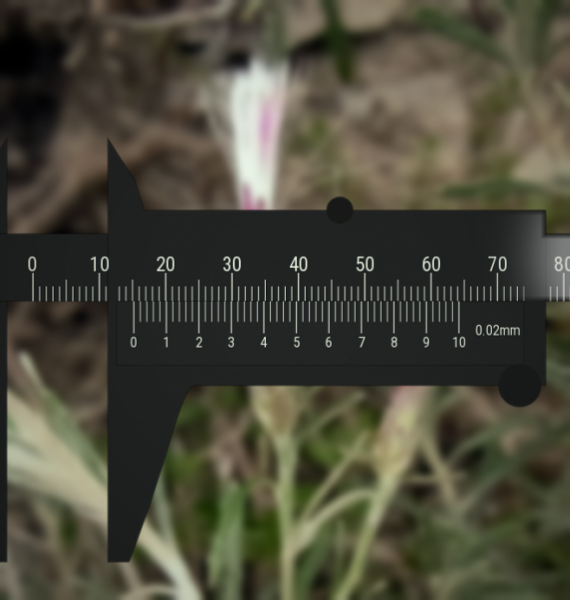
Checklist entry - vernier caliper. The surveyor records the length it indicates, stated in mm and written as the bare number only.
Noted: 15.2
